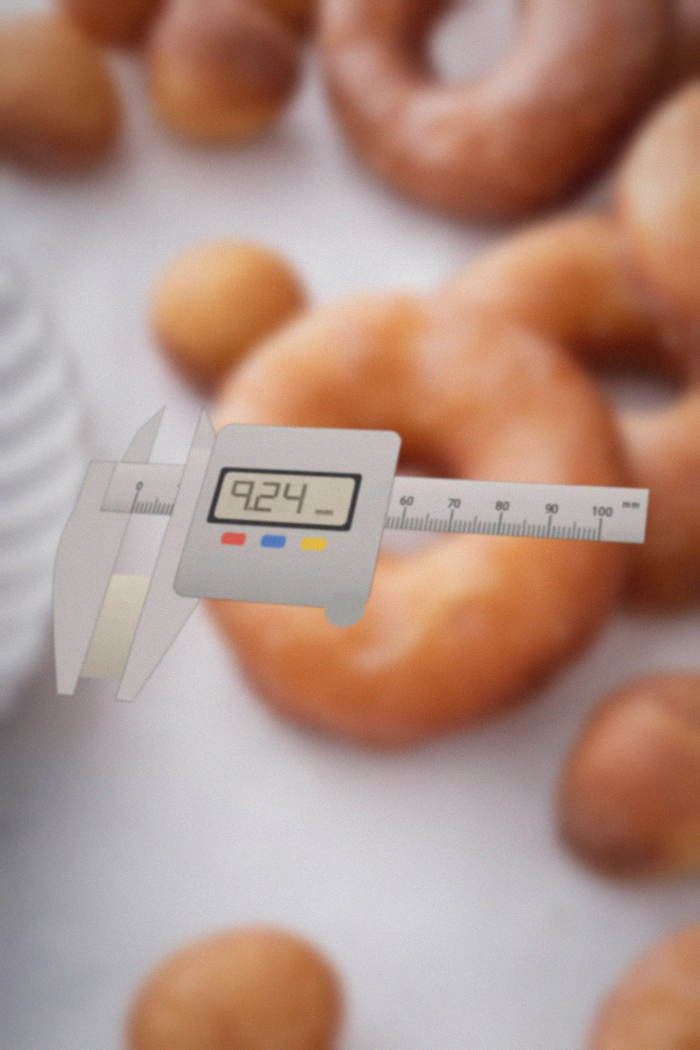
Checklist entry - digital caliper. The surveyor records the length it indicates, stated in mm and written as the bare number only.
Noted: 9.24
